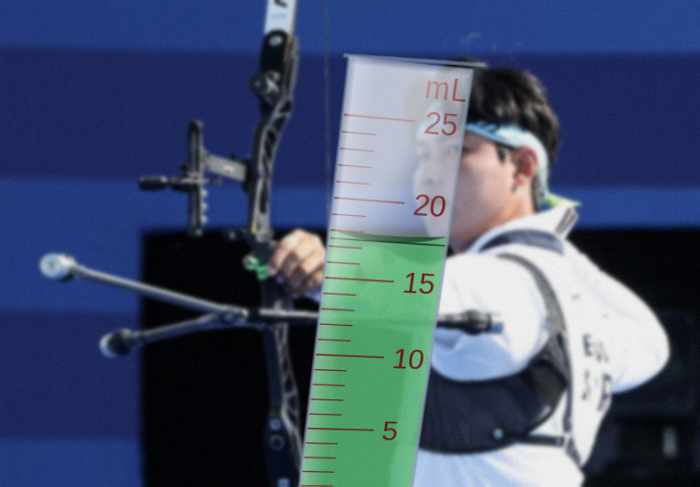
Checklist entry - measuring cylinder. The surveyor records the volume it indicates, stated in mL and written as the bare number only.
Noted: 17.5
